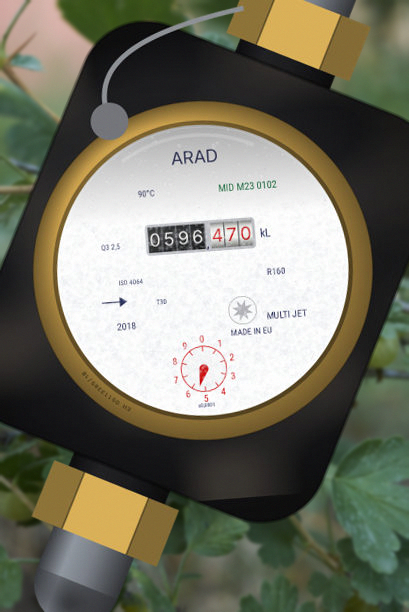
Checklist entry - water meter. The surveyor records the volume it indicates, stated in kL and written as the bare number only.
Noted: 596.4705
